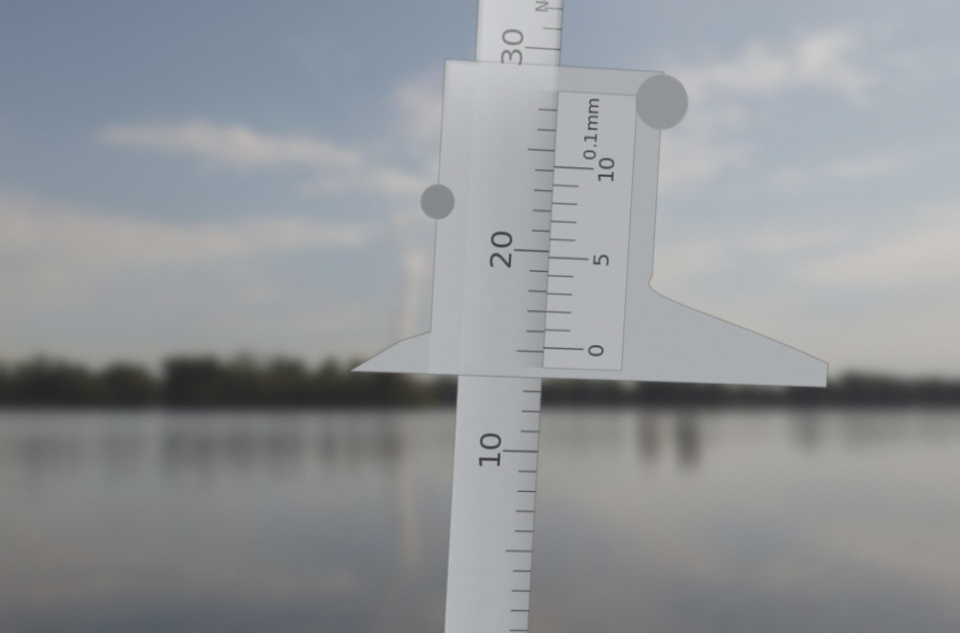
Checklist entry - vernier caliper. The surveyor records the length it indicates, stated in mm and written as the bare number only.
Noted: 15.2
